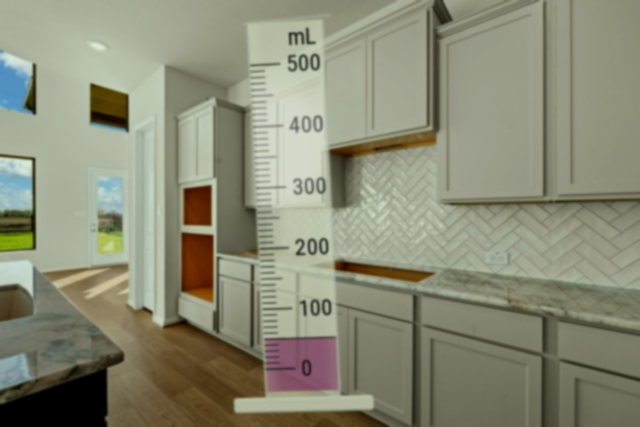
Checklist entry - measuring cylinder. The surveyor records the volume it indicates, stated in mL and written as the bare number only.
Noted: 50
